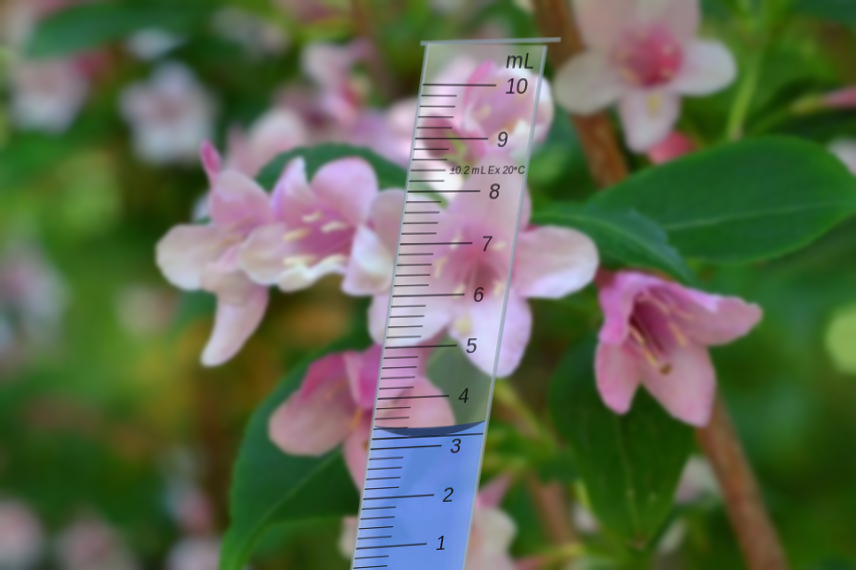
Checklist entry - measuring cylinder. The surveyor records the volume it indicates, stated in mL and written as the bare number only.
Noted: 3.2
